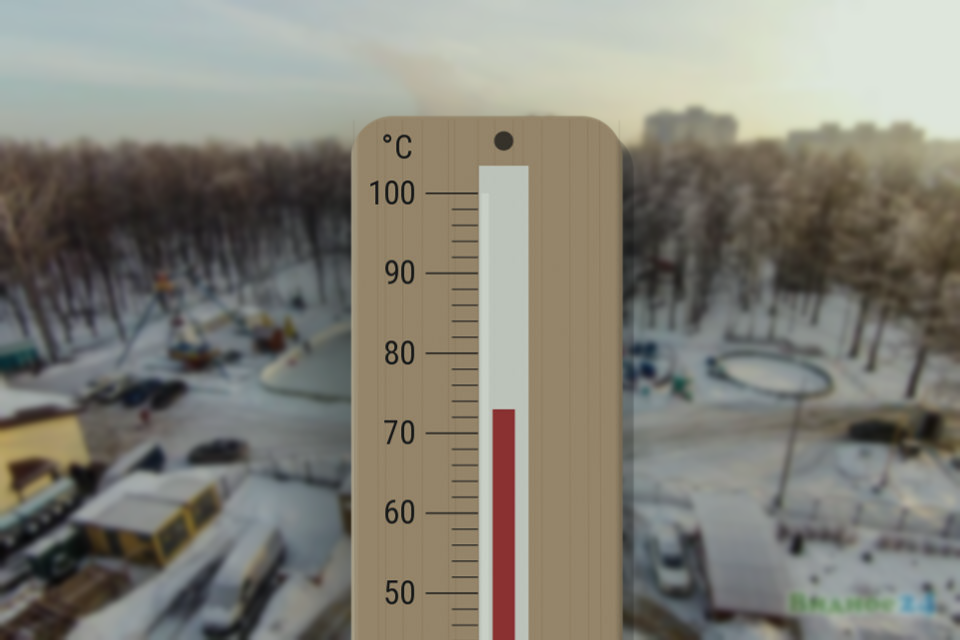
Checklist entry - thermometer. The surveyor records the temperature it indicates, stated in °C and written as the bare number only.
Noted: 73
